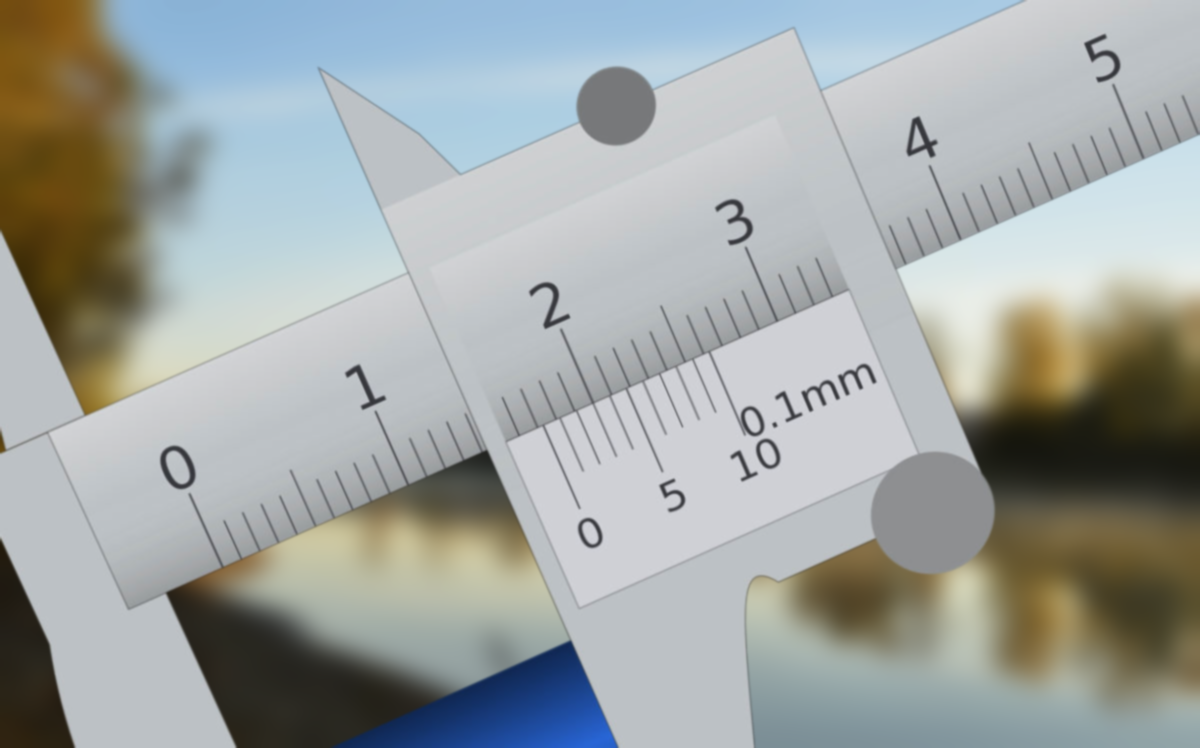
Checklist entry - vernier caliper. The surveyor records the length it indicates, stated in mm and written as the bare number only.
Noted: 17.3
